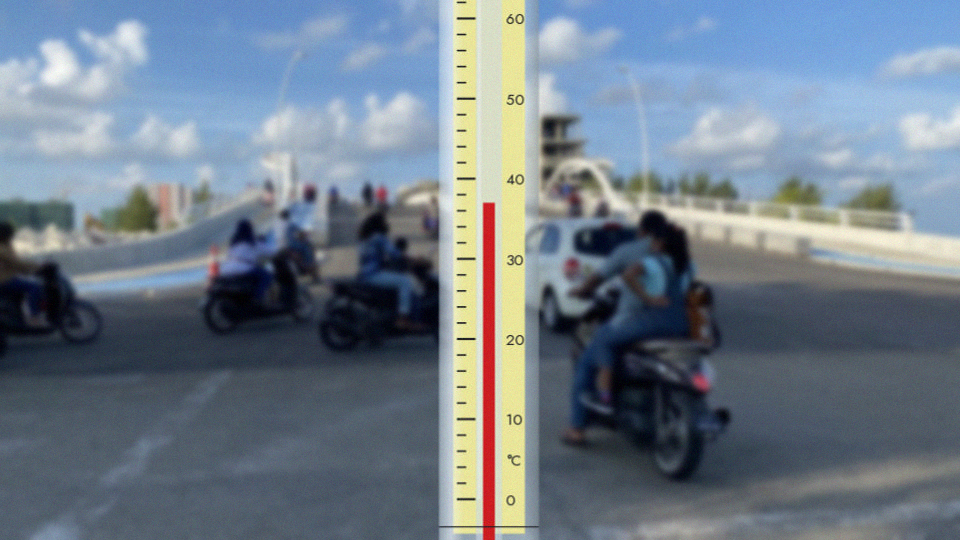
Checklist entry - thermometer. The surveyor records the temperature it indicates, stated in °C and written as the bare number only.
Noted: 37
